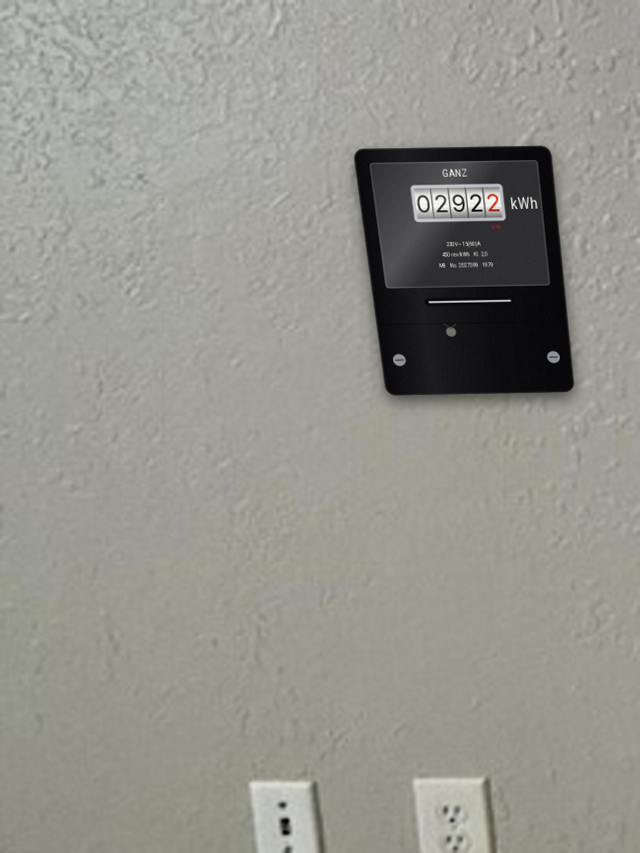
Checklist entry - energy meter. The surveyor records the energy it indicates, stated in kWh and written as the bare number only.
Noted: 292.2
